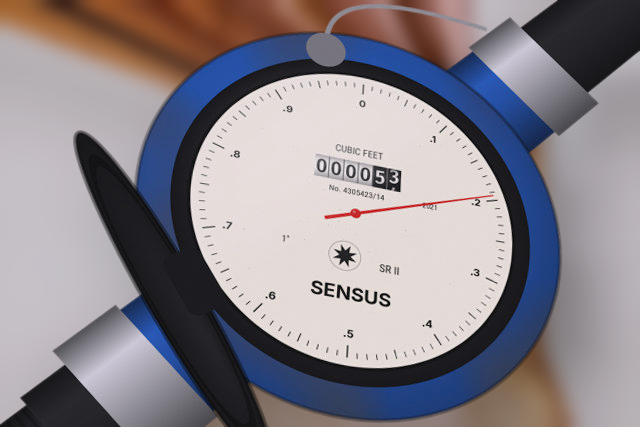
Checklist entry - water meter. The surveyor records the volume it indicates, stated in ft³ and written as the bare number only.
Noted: 53.19
